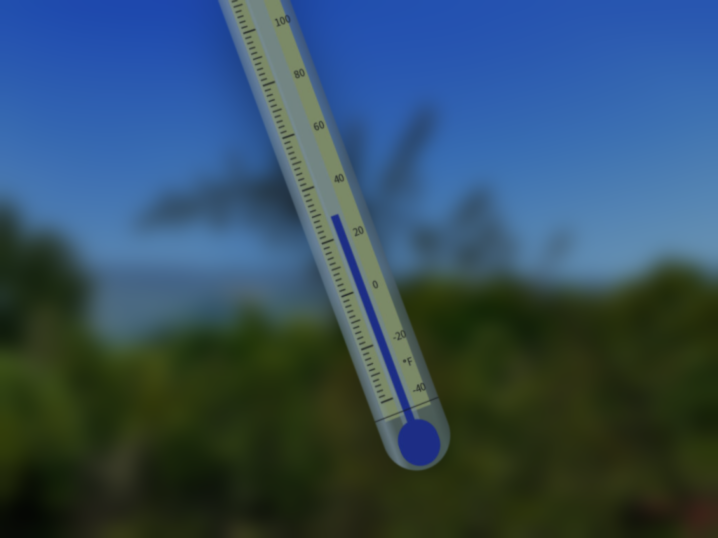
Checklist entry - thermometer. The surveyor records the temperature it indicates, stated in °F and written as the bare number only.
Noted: 28
